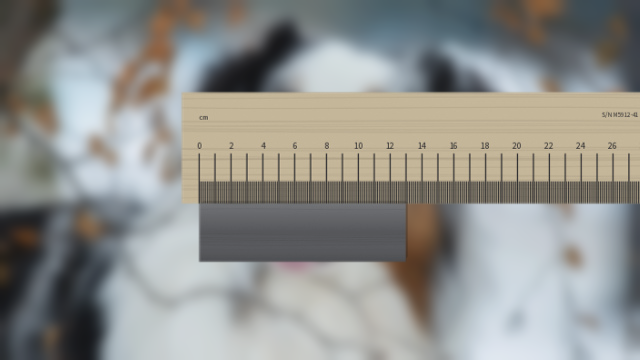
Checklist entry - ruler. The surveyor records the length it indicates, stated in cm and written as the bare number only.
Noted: 13
